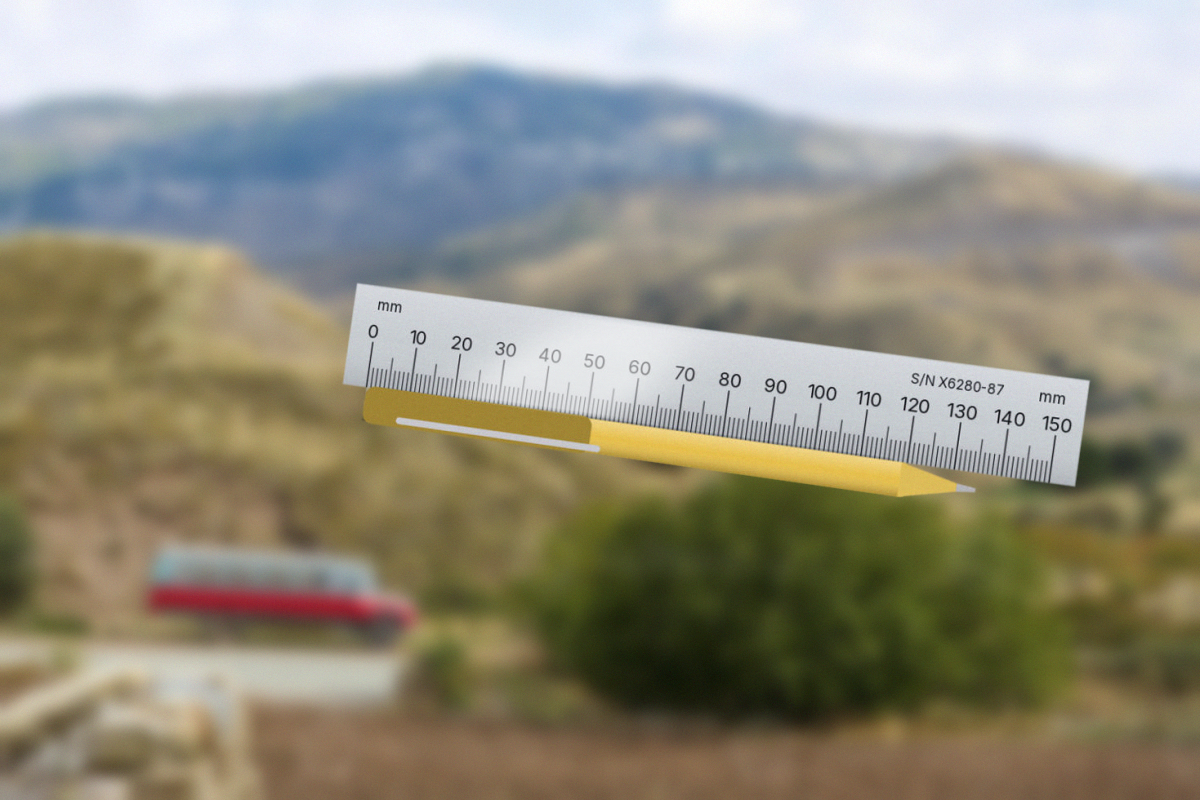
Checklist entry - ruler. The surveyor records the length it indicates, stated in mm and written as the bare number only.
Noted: 135
